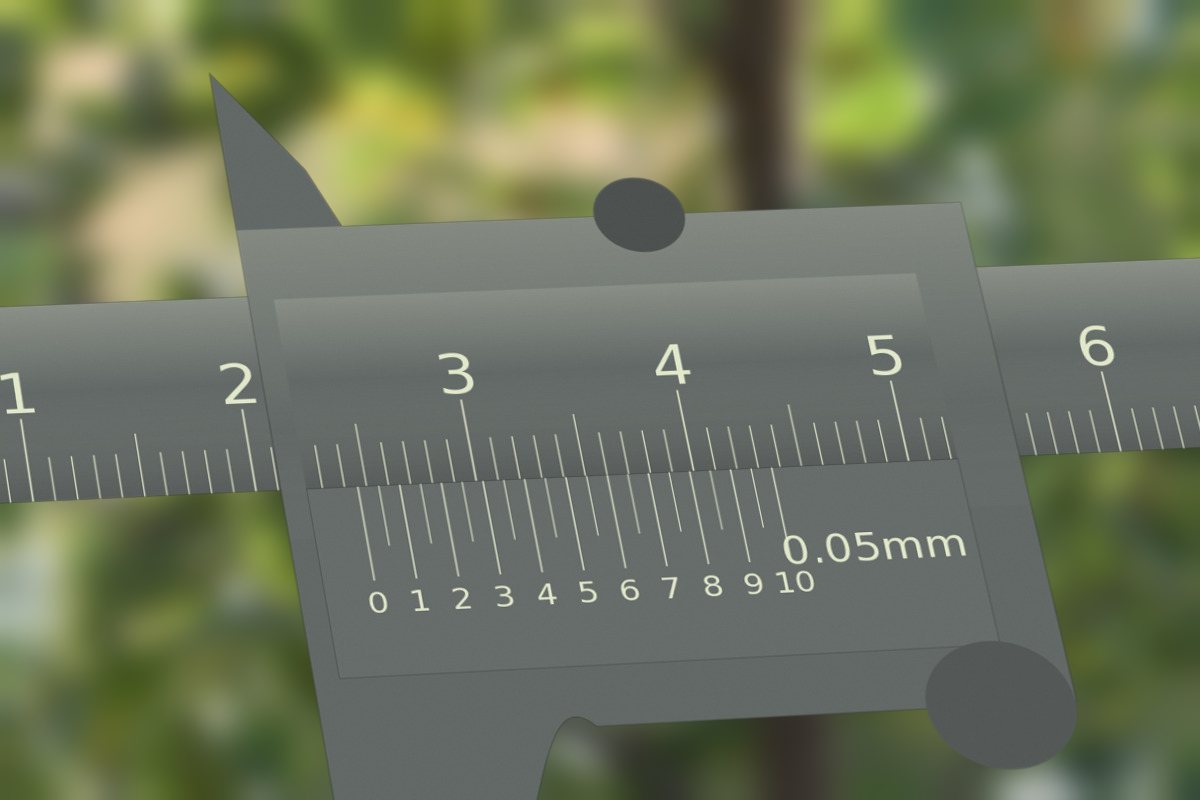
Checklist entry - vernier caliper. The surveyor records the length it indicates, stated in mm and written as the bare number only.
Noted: 24.6
